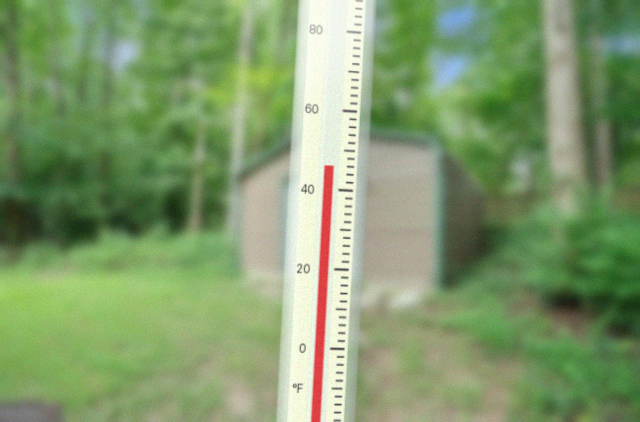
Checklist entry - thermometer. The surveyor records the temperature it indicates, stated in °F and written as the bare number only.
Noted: 46
